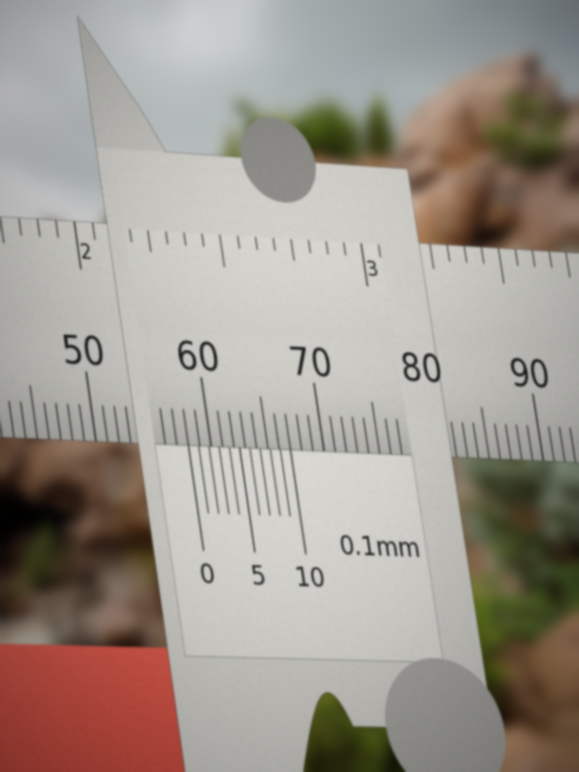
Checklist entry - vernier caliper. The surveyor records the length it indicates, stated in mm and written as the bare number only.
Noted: 58.0
